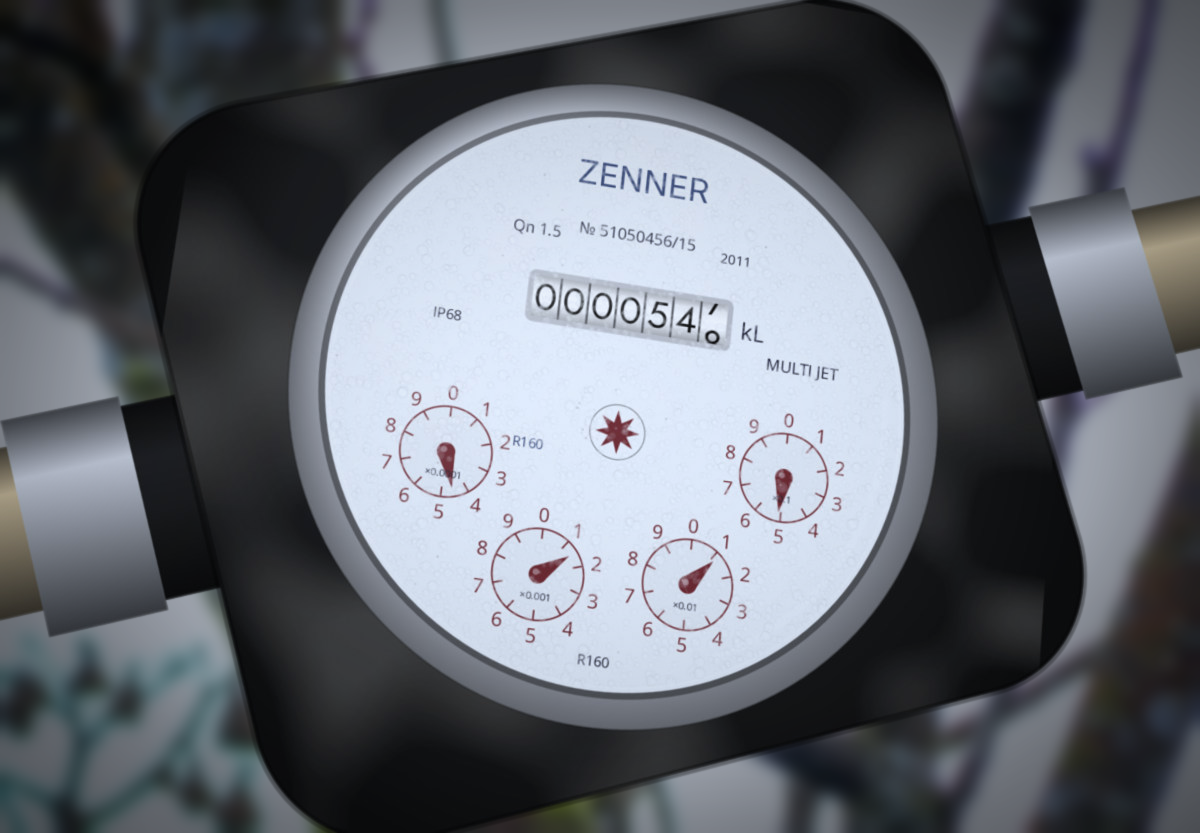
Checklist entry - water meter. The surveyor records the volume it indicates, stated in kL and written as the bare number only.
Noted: 547.5114
